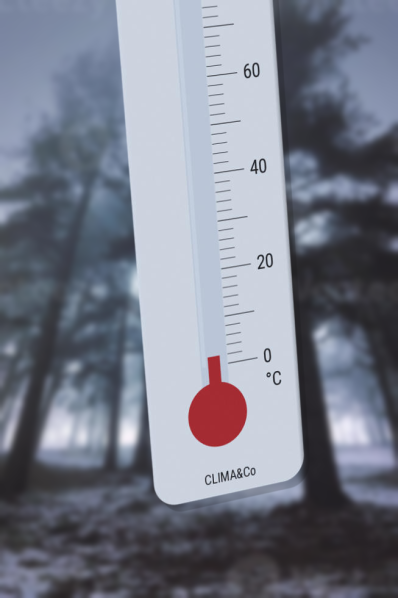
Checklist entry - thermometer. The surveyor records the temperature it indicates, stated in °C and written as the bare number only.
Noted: 2
